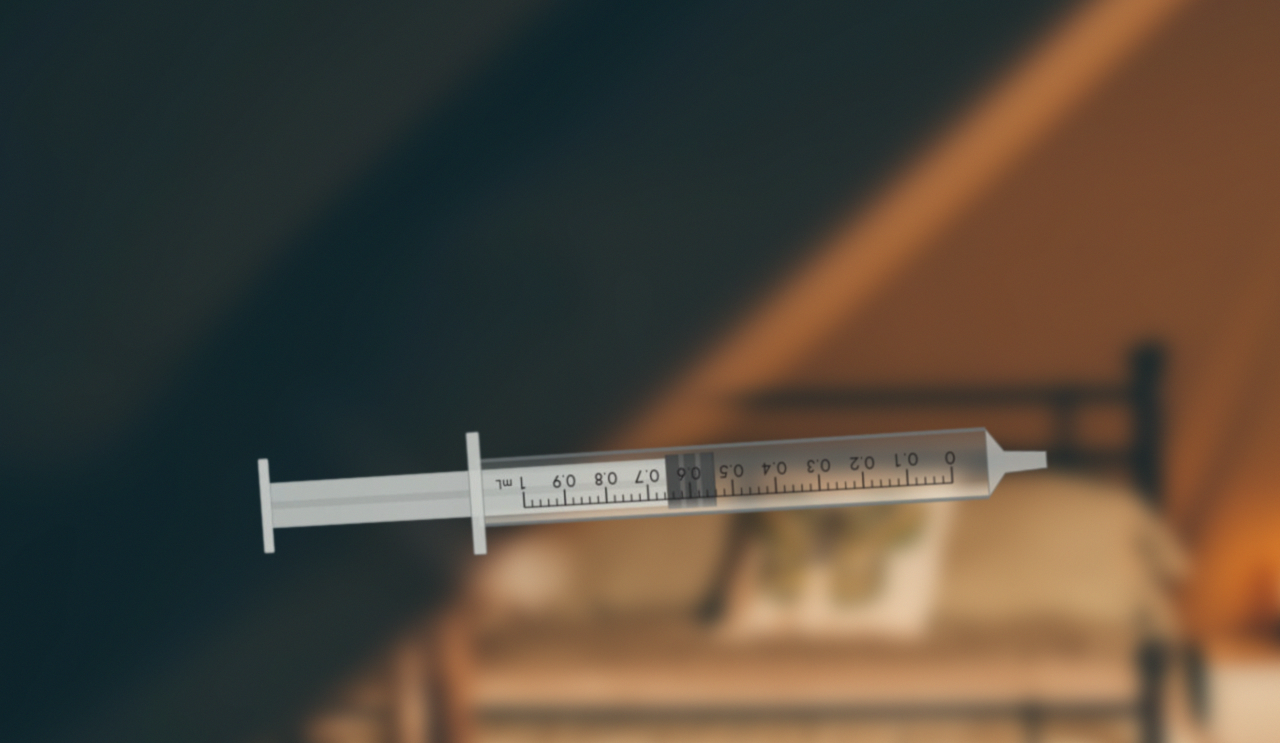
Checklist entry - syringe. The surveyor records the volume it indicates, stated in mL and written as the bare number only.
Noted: 0.54
